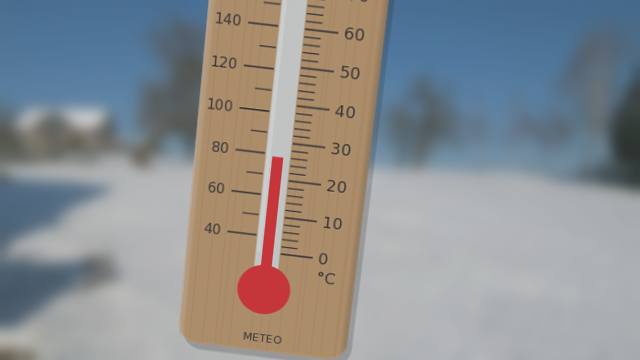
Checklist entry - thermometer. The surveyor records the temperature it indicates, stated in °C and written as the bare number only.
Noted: 26
